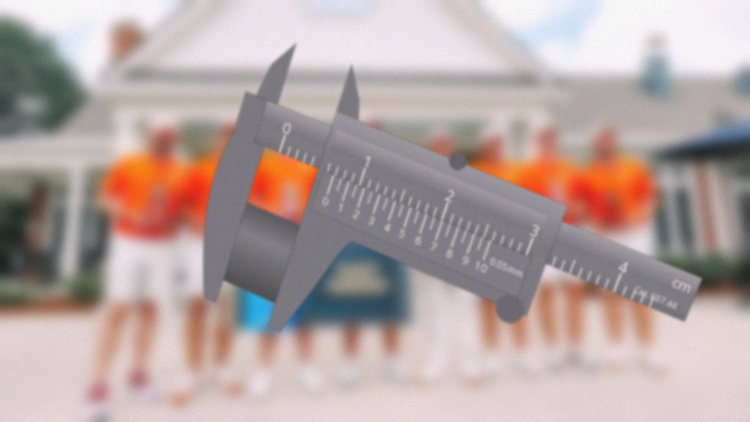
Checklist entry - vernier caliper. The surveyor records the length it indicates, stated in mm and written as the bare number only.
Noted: 6.8
